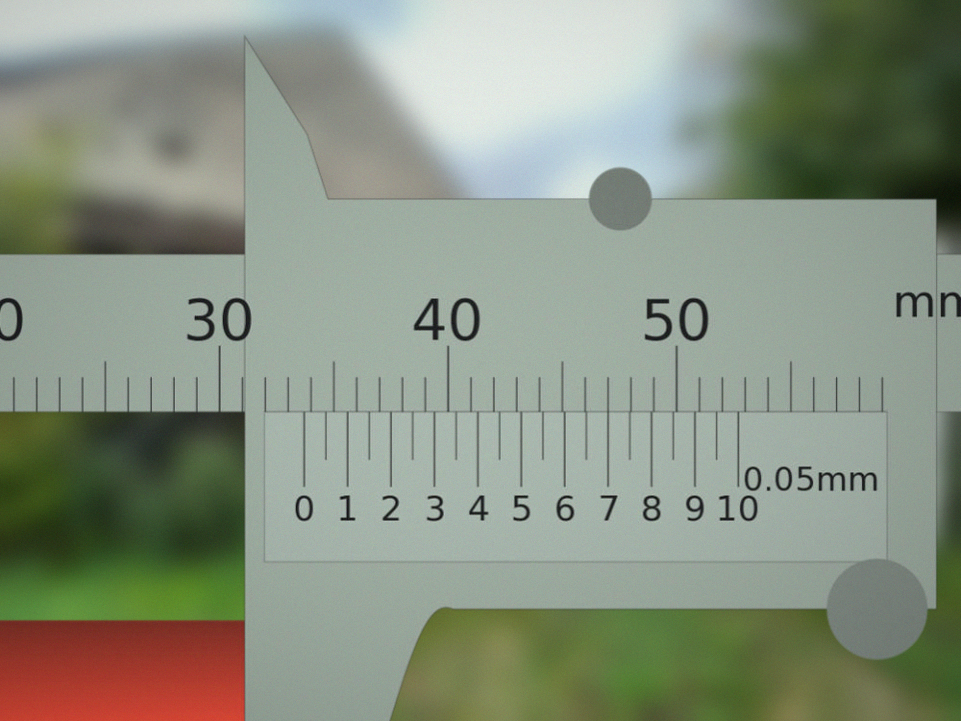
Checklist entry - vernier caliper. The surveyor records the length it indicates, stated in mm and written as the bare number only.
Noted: 33.70
